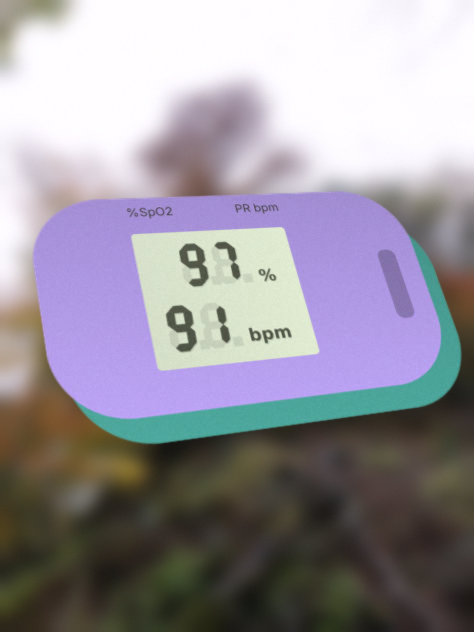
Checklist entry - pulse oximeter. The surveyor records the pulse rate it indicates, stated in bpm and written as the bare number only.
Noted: 91
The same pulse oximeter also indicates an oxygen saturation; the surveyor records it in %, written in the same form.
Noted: 97
